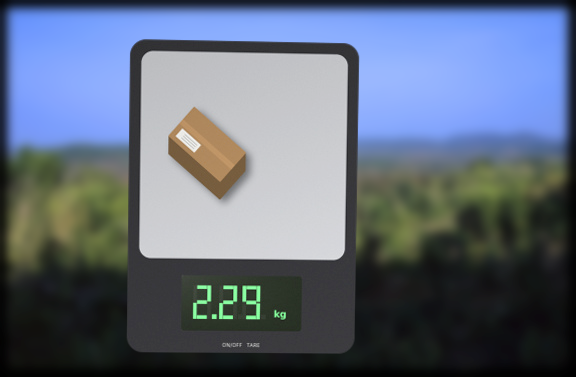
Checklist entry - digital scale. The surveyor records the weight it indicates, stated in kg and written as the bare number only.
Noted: 2.29
